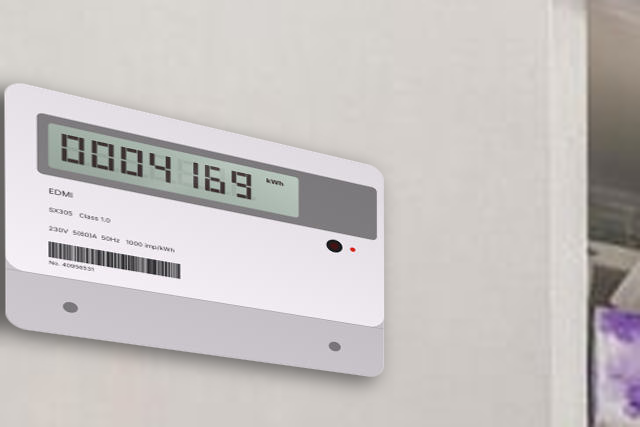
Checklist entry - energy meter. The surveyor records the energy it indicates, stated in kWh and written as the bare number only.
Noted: 4169
